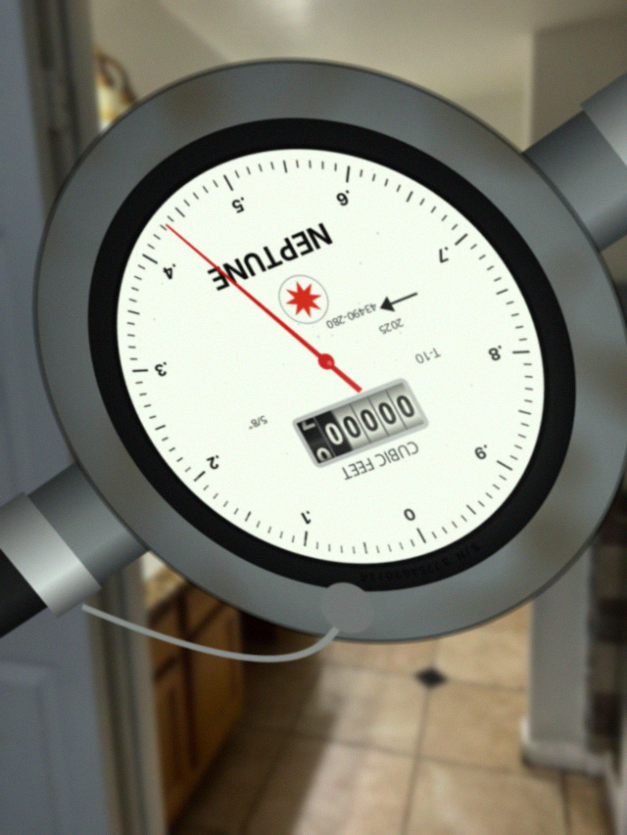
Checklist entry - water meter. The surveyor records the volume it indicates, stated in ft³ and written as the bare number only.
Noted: 6.43
